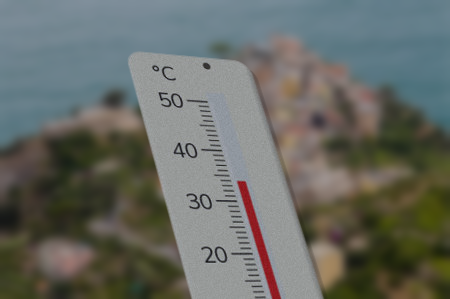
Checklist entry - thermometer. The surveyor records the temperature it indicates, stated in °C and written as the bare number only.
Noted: 34
